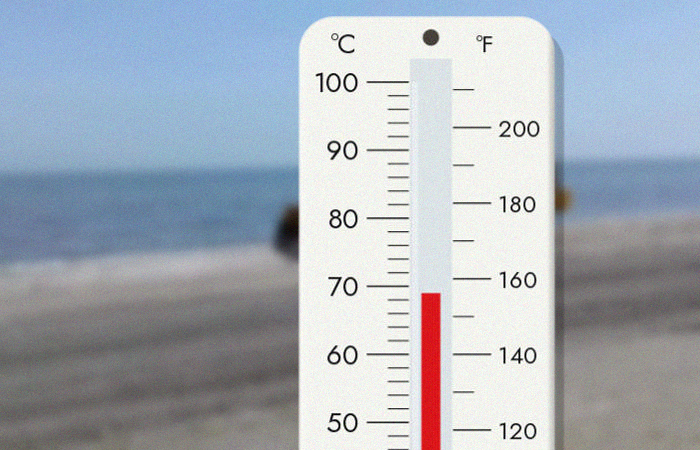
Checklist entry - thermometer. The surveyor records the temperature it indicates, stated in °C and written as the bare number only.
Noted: 69
